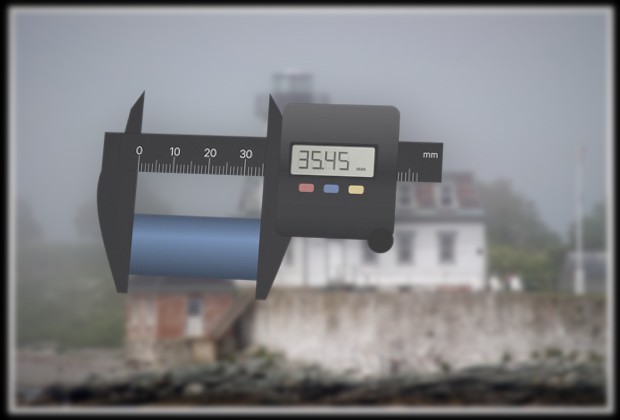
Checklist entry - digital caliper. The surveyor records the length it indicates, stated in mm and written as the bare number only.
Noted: 35.45
